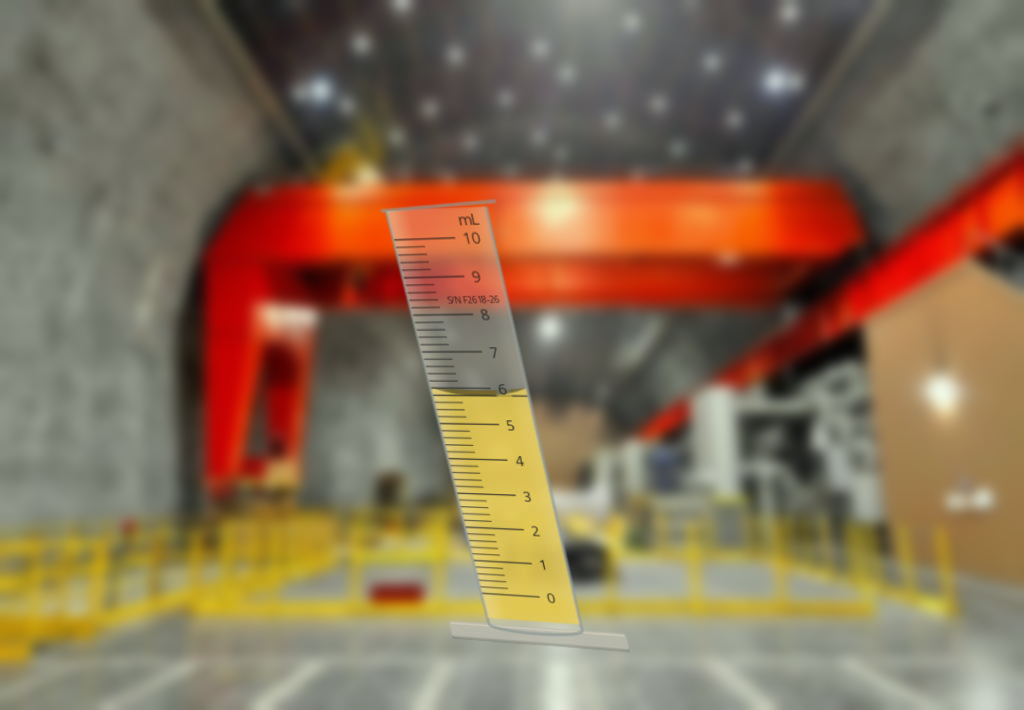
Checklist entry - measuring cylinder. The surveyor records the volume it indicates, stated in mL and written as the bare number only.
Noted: 5.8
